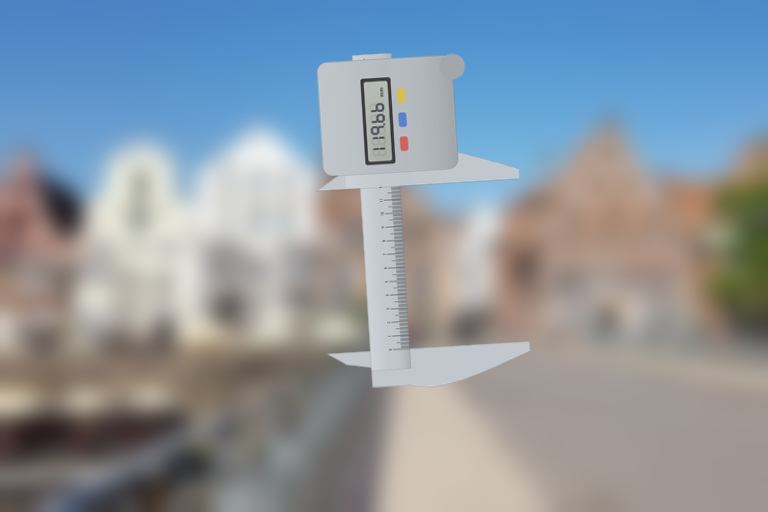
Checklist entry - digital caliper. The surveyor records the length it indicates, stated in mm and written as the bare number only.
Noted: 119.66
